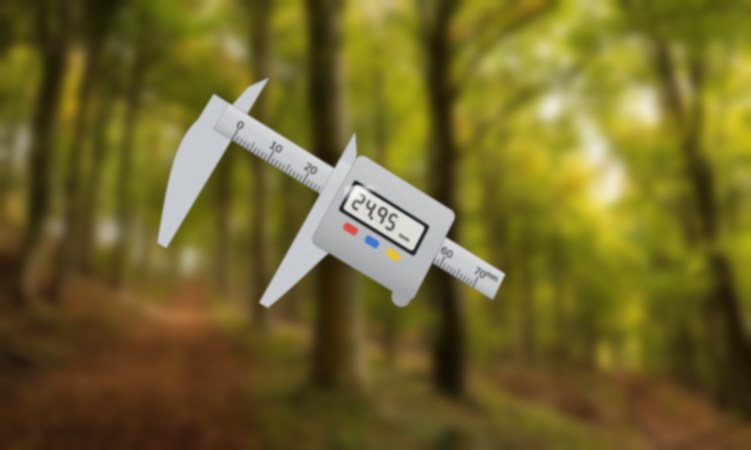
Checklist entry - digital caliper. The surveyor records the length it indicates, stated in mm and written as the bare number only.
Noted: 24.95
